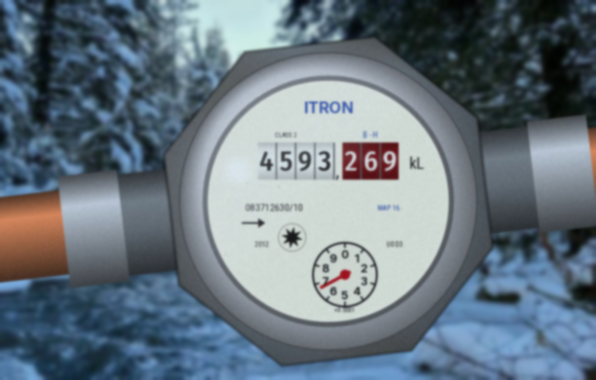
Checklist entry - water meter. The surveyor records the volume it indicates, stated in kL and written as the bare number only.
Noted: 4593.2696
